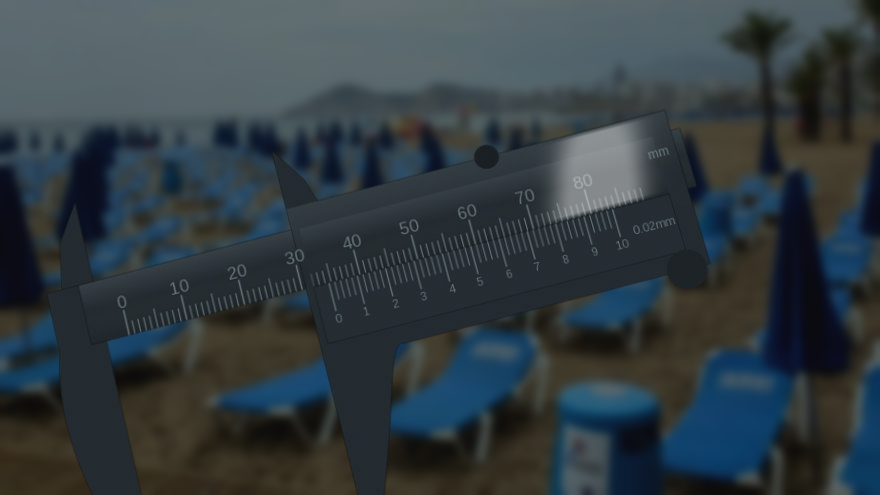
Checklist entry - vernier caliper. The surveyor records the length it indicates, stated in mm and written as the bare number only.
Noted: 34.6
